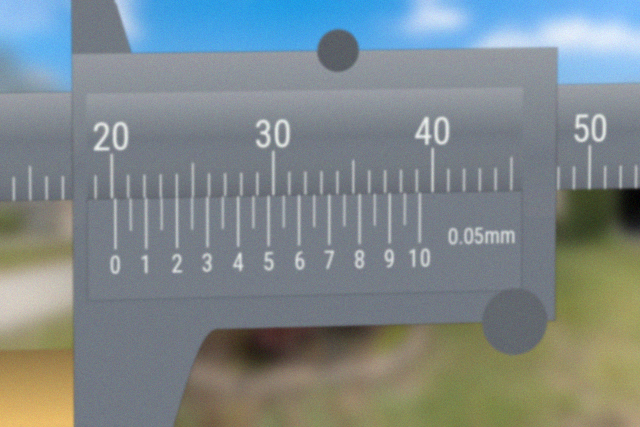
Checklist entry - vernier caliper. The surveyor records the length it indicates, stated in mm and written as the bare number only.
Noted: 20.2
